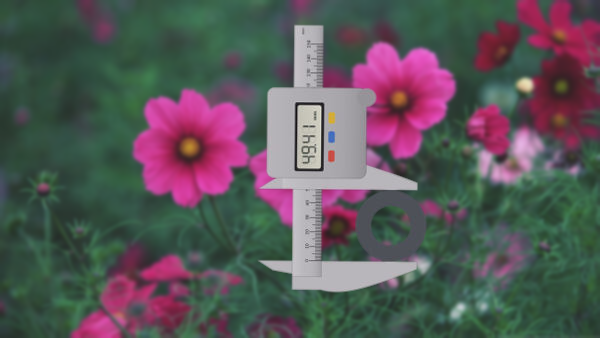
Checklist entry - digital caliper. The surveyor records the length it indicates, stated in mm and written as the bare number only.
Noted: 49.41
